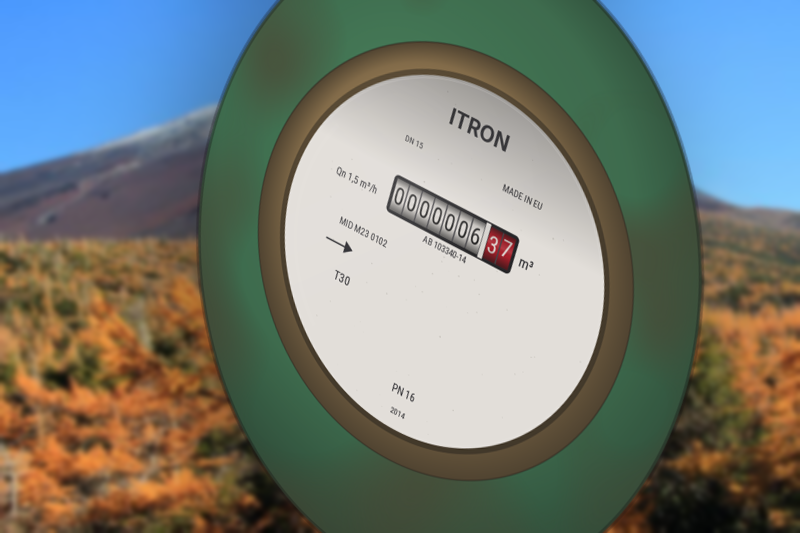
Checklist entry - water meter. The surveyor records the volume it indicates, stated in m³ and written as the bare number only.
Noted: 6.37
